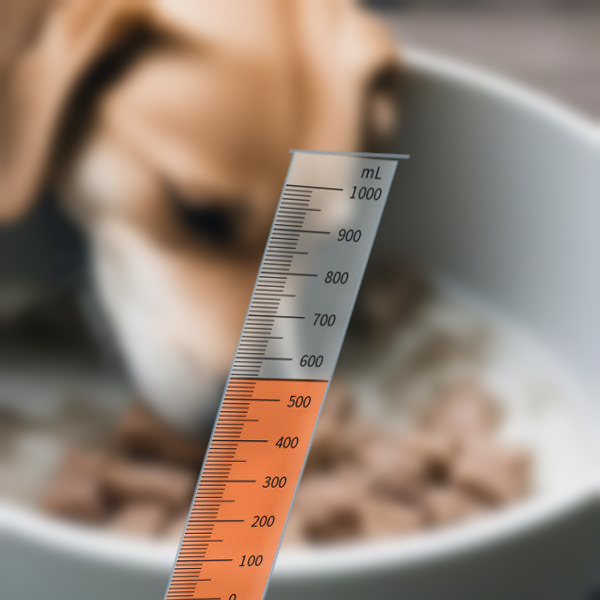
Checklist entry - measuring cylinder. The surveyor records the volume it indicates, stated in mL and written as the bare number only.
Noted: 550
